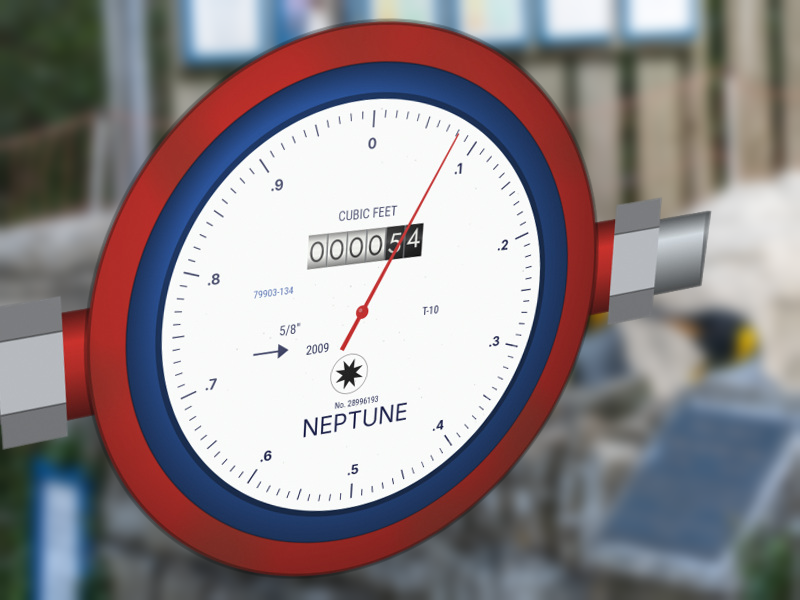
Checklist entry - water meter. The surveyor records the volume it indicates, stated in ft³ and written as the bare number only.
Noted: 54.08
